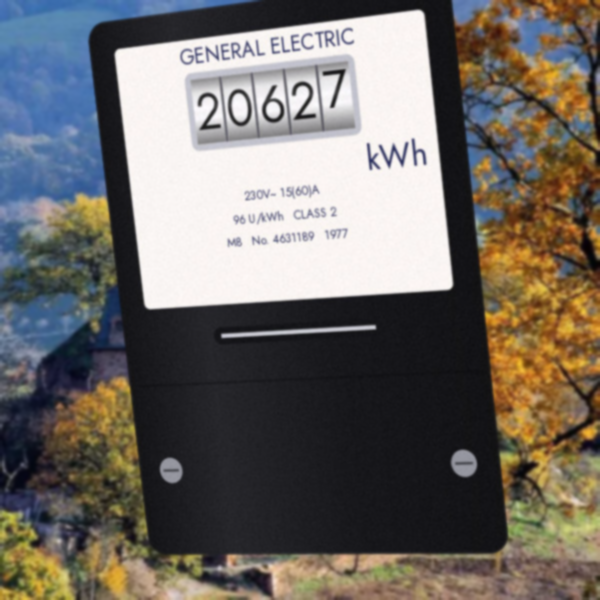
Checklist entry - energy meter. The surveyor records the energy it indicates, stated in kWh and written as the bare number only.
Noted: 20627
